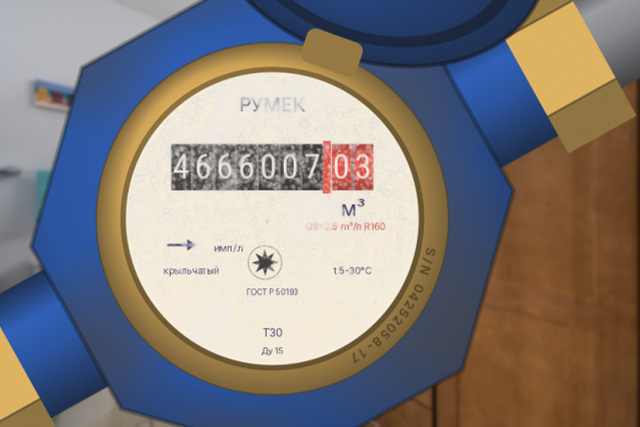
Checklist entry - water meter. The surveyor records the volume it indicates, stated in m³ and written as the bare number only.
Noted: 4666007.03
